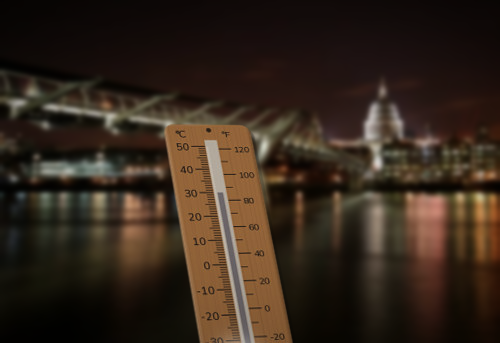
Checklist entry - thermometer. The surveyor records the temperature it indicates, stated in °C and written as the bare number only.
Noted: 30
